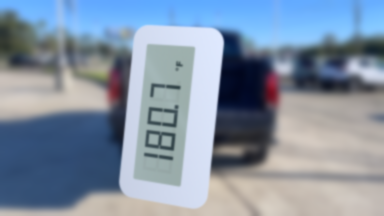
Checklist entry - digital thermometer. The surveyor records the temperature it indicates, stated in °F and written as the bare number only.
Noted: 180.7
